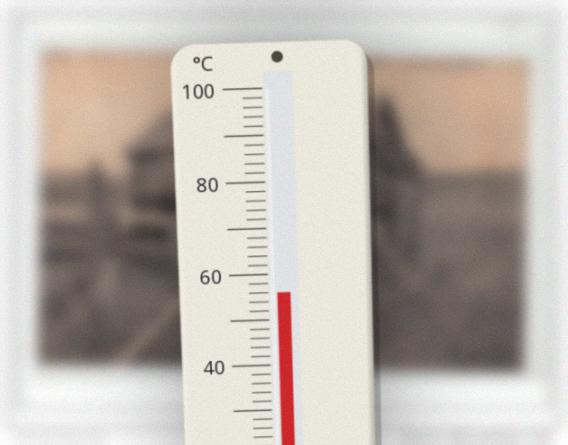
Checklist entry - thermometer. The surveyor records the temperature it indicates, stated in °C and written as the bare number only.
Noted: 56
